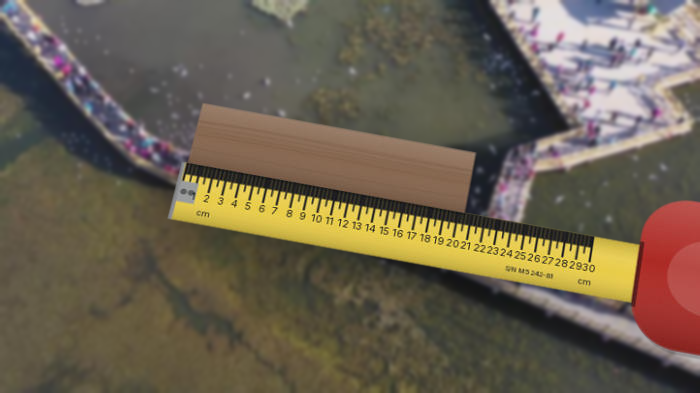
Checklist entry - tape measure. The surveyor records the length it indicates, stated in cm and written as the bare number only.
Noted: 20.5
